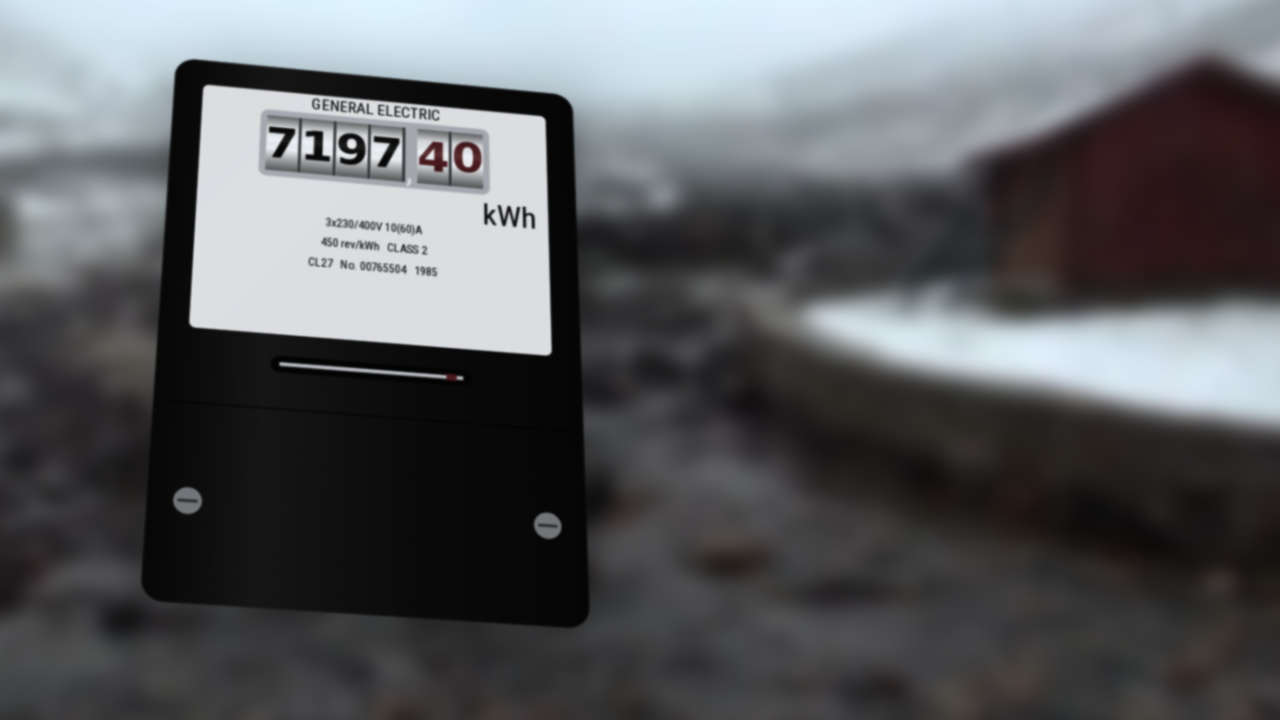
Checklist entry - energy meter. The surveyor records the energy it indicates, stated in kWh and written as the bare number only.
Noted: 7197.40
